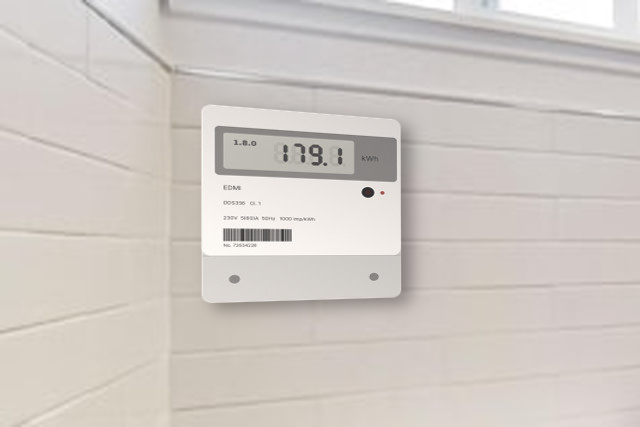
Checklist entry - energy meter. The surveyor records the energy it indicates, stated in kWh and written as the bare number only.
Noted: 179.1
